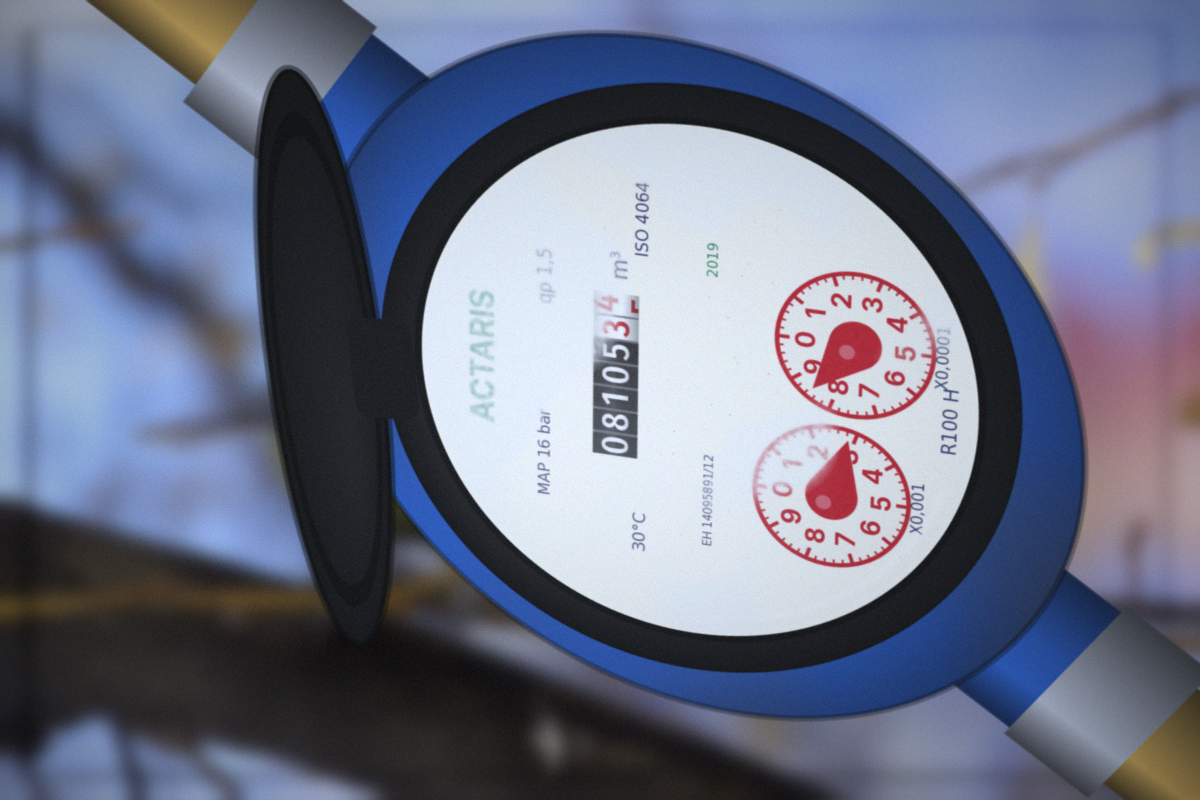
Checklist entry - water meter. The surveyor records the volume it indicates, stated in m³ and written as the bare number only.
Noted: 8105.3428
